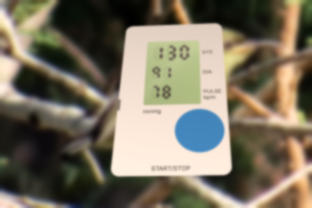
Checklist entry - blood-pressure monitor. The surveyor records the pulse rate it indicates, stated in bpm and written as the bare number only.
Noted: 78
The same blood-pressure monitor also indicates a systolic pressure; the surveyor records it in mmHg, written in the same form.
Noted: 130
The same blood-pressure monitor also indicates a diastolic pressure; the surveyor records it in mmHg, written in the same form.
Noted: 91
